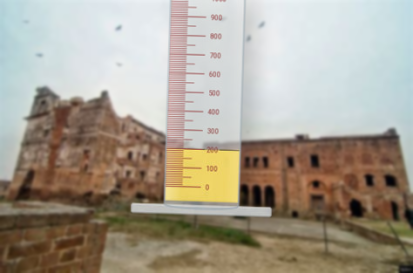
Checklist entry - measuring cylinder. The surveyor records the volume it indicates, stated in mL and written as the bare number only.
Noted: 200
